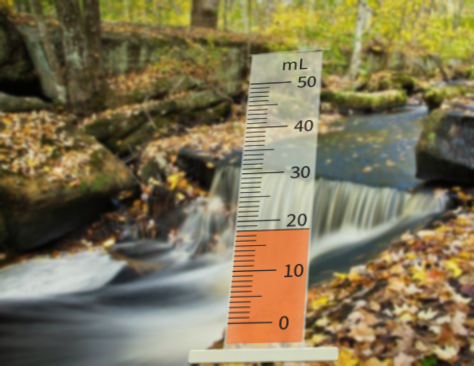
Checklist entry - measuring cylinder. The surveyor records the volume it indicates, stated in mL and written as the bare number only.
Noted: 18
